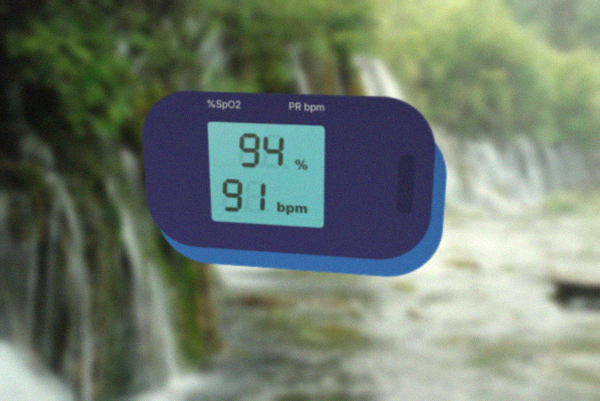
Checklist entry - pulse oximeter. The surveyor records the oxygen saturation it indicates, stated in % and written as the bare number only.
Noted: 94
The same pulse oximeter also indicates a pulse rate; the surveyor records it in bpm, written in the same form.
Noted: 91
